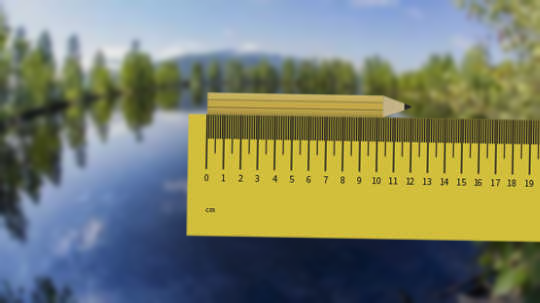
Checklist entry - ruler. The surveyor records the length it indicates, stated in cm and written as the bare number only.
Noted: 12
